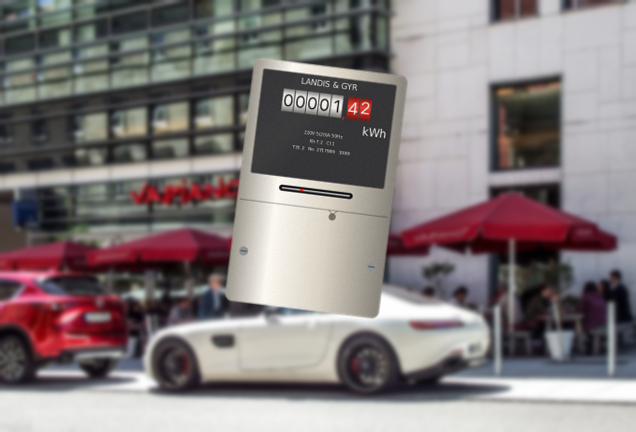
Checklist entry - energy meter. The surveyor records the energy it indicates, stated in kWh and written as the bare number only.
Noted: 1.42
